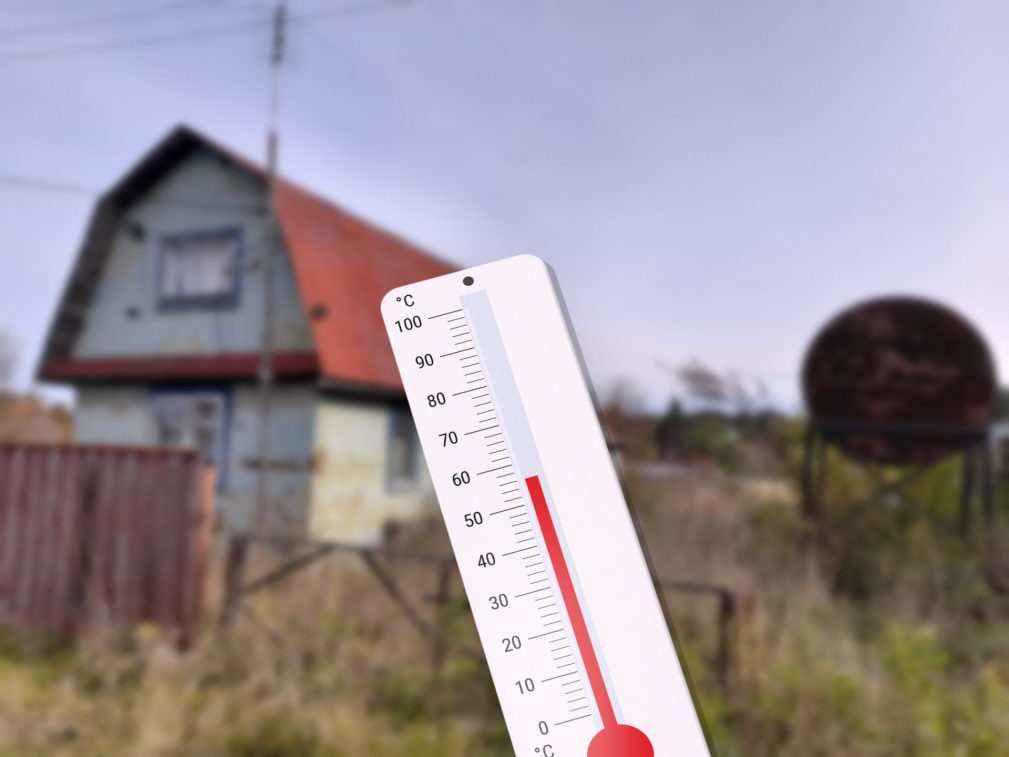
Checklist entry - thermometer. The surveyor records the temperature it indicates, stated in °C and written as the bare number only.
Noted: 56
